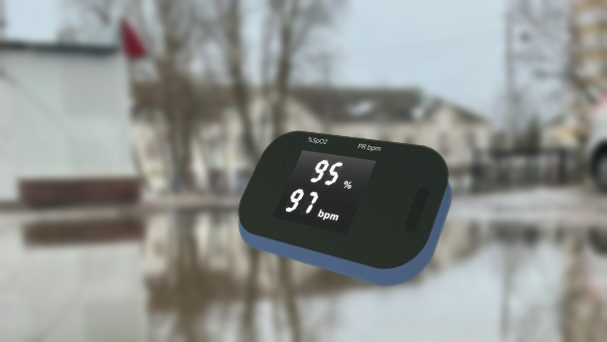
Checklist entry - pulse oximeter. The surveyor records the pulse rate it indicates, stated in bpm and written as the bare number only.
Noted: 97
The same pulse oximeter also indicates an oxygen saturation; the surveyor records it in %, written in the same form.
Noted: 95
